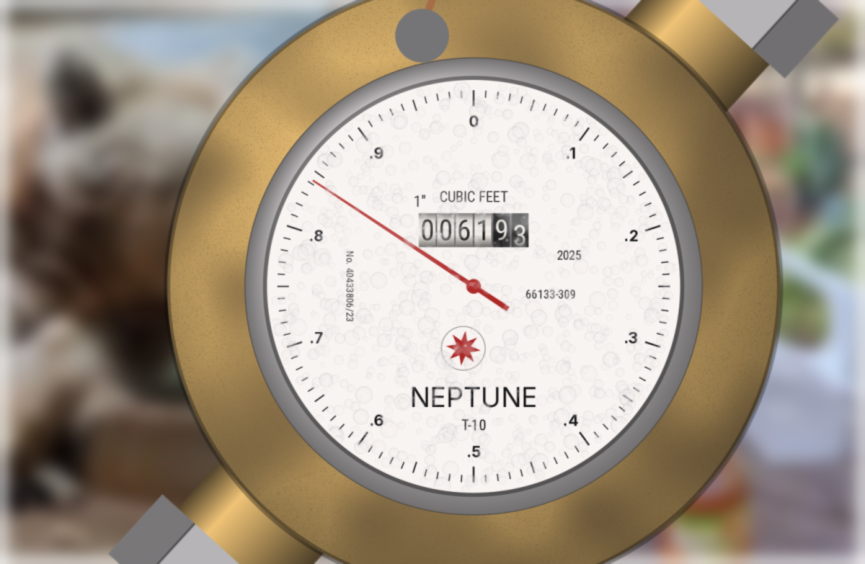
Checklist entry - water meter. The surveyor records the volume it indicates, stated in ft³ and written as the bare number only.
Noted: 6192.84
